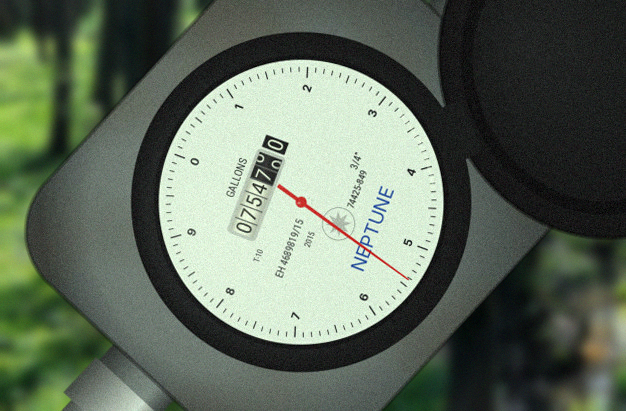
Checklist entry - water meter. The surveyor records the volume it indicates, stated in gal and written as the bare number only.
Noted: 754785.4
